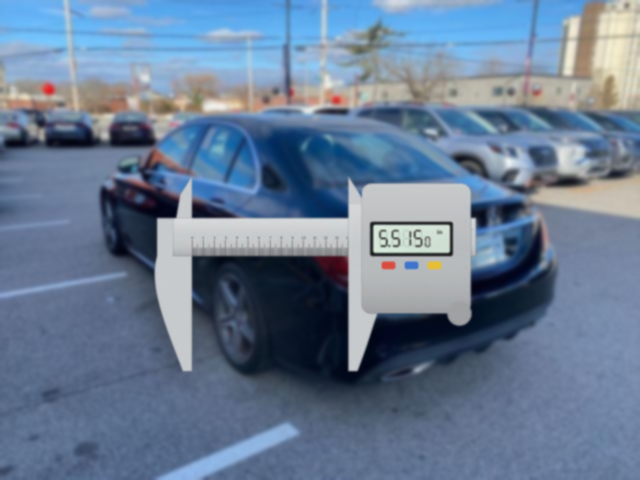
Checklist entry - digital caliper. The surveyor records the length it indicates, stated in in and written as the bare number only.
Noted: 5.5150
